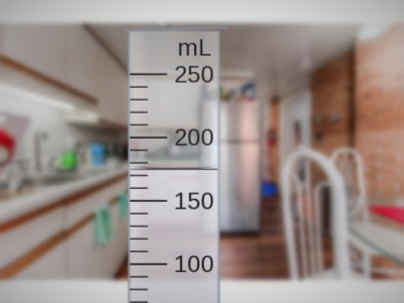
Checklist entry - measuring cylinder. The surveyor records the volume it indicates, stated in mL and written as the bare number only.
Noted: 175
